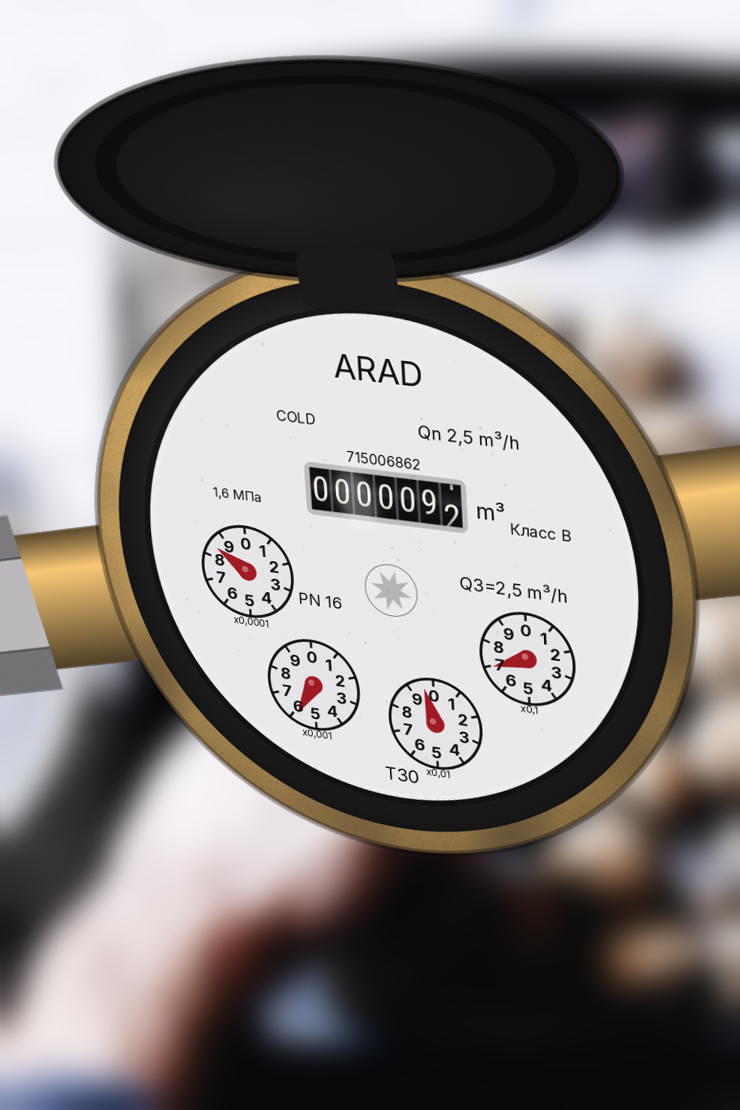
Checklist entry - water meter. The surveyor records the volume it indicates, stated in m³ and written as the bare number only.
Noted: 91.6958
